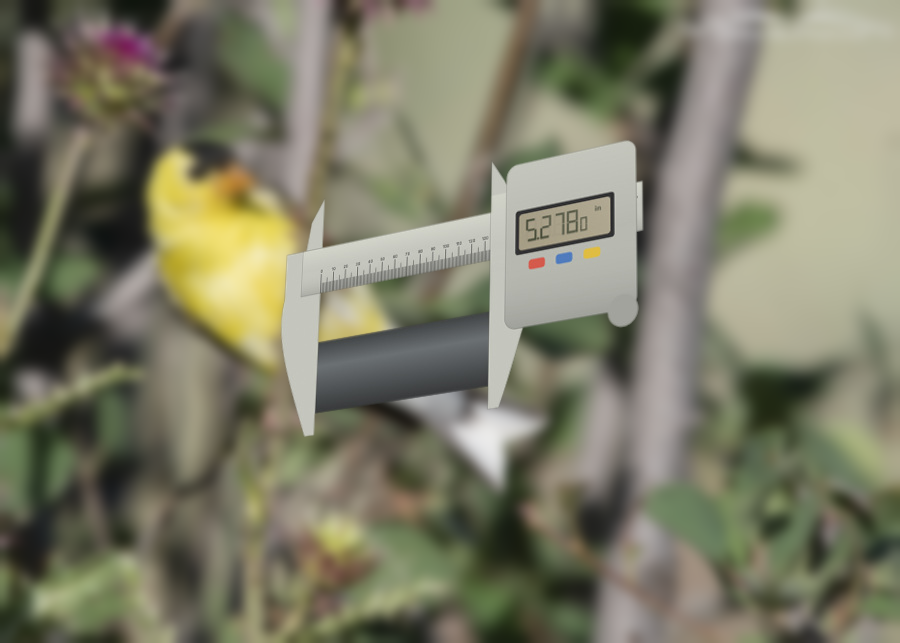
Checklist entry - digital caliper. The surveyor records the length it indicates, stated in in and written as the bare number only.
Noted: 5.2780
